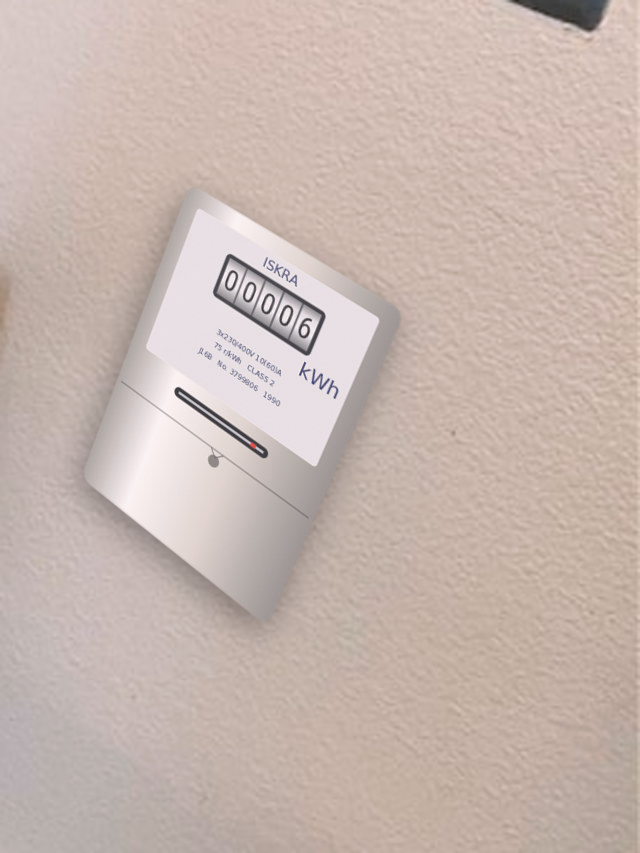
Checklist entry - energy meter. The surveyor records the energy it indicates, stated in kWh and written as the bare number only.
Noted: 6
